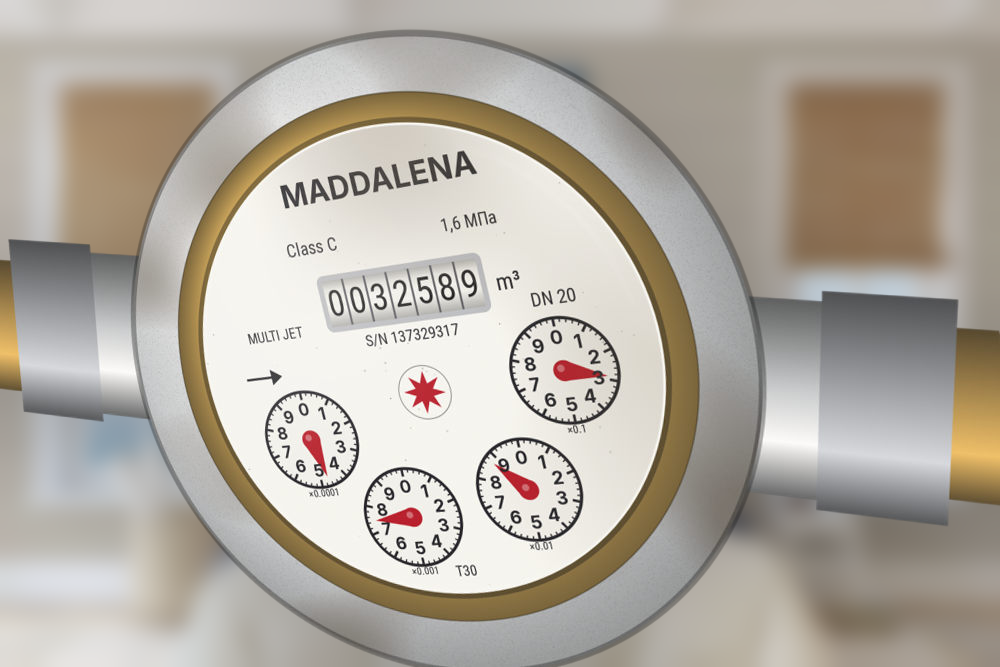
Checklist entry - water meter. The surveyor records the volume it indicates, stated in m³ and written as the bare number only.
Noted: 32589.2874
